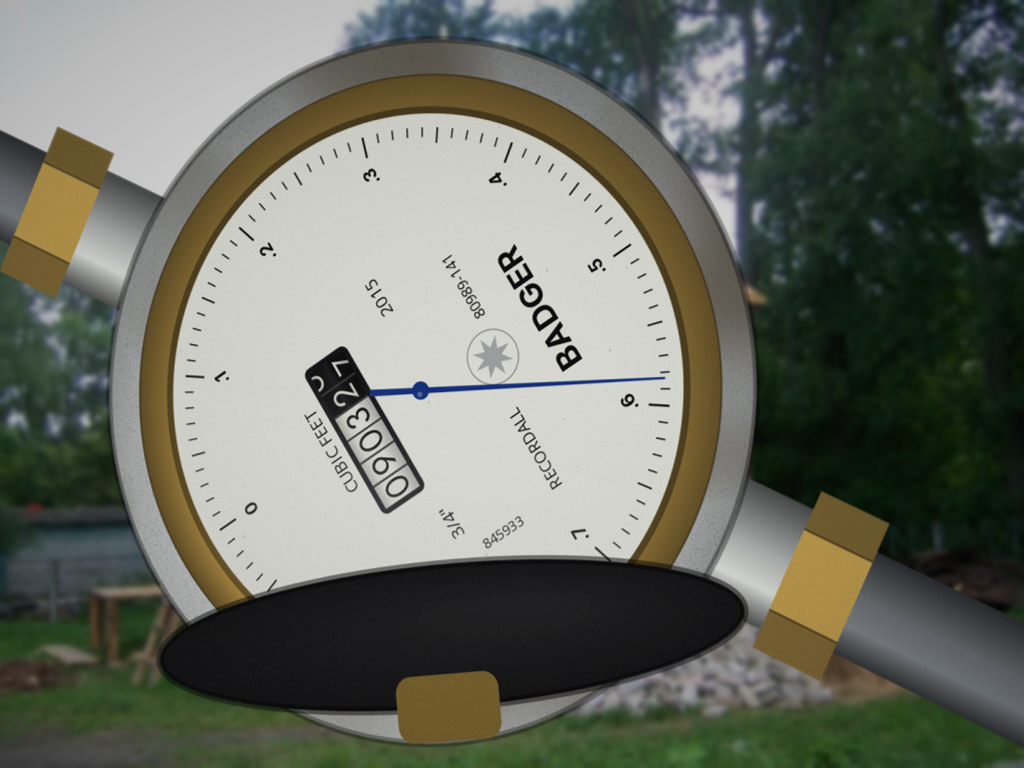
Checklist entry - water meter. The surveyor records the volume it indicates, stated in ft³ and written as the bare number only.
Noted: 90326.58
